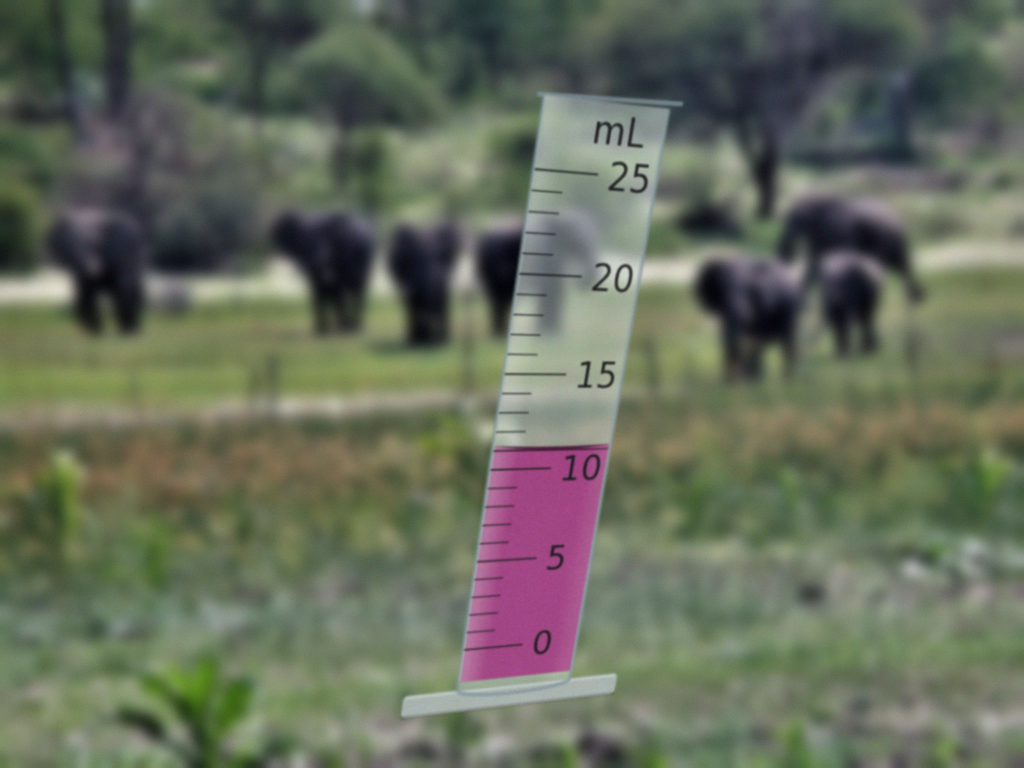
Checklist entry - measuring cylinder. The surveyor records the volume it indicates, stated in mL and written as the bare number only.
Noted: 11
